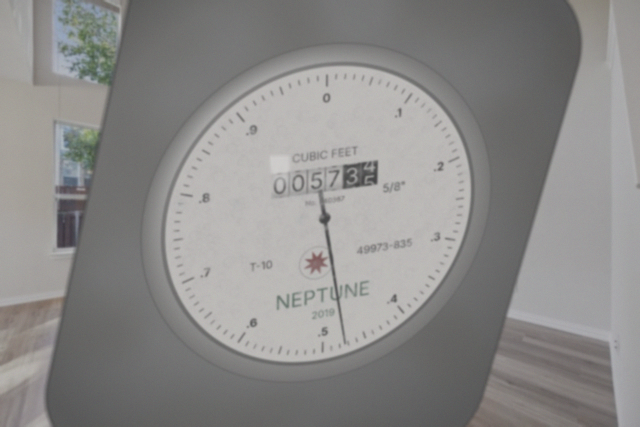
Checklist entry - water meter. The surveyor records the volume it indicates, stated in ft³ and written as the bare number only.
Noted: 5734.47
